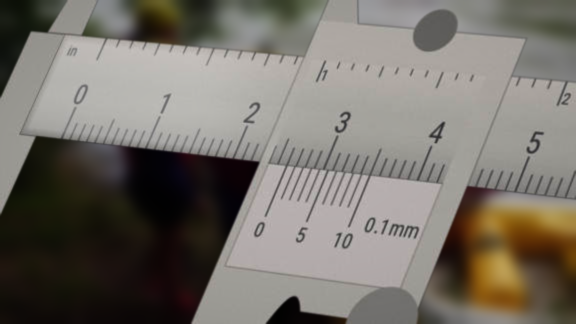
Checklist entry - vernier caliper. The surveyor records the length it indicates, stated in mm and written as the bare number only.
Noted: 26.0
